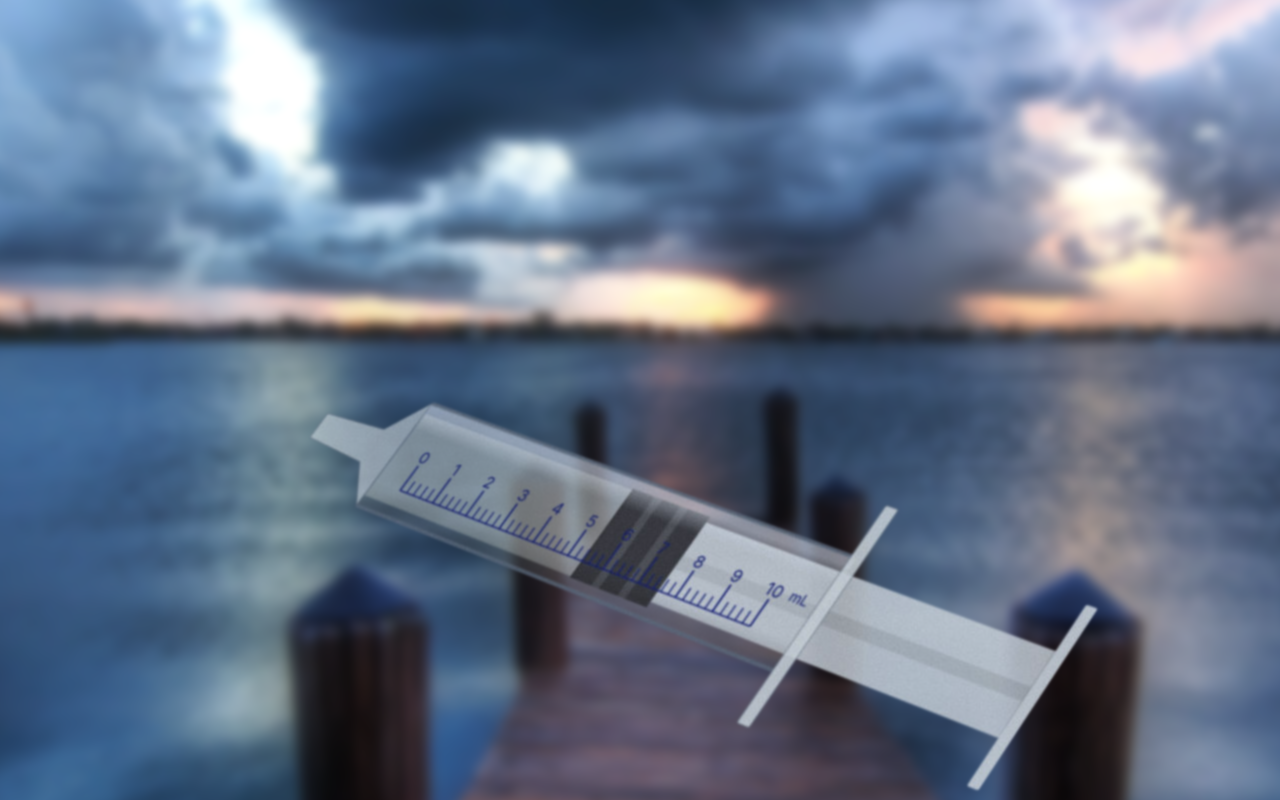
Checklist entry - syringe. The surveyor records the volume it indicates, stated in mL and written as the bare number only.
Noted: 5.4
